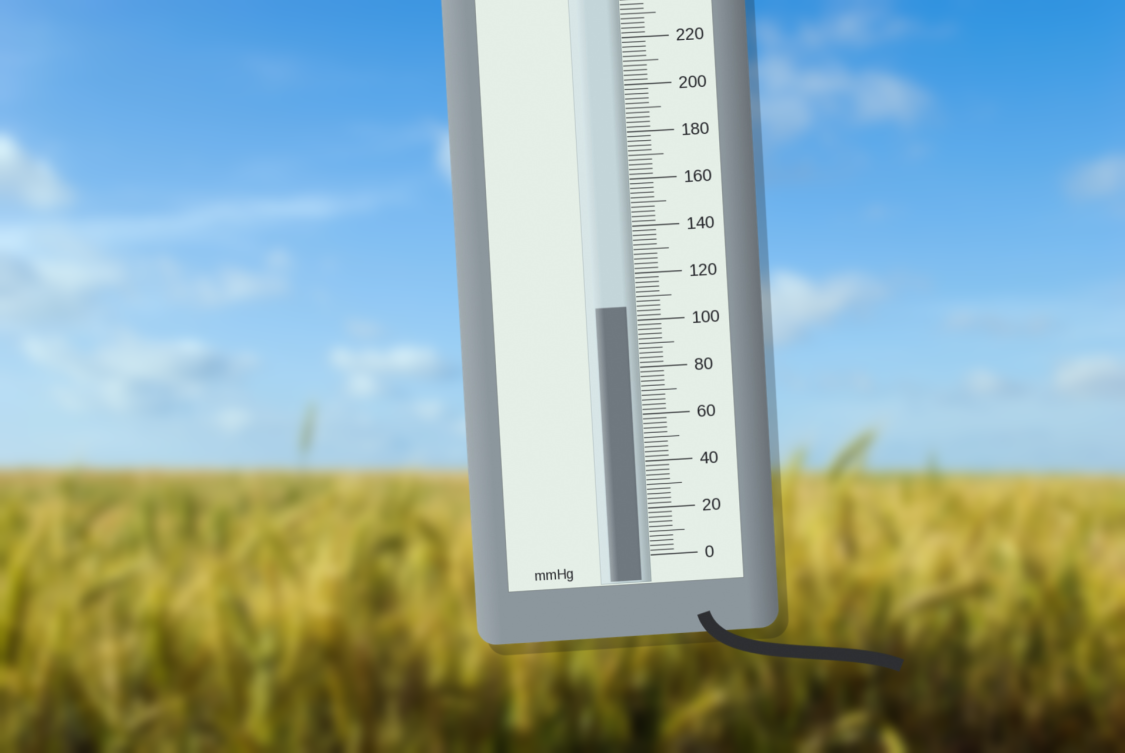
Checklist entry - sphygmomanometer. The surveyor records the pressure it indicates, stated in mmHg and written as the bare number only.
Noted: 106
